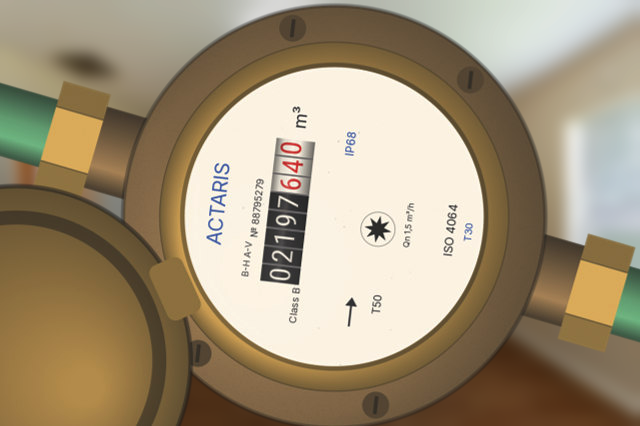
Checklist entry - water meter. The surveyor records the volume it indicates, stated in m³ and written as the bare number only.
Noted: 2197.640
